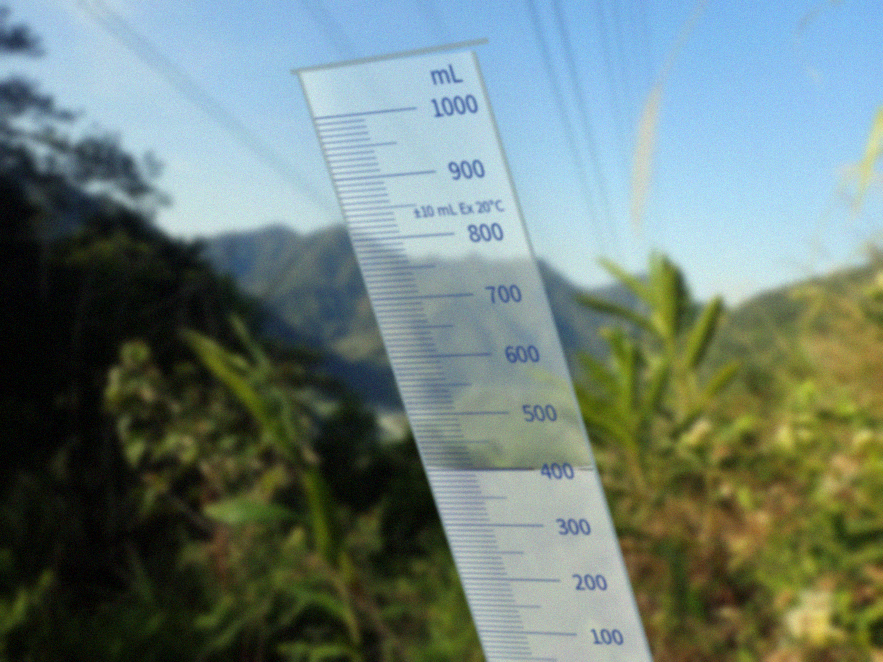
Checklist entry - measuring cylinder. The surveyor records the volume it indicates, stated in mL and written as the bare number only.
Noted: 400
